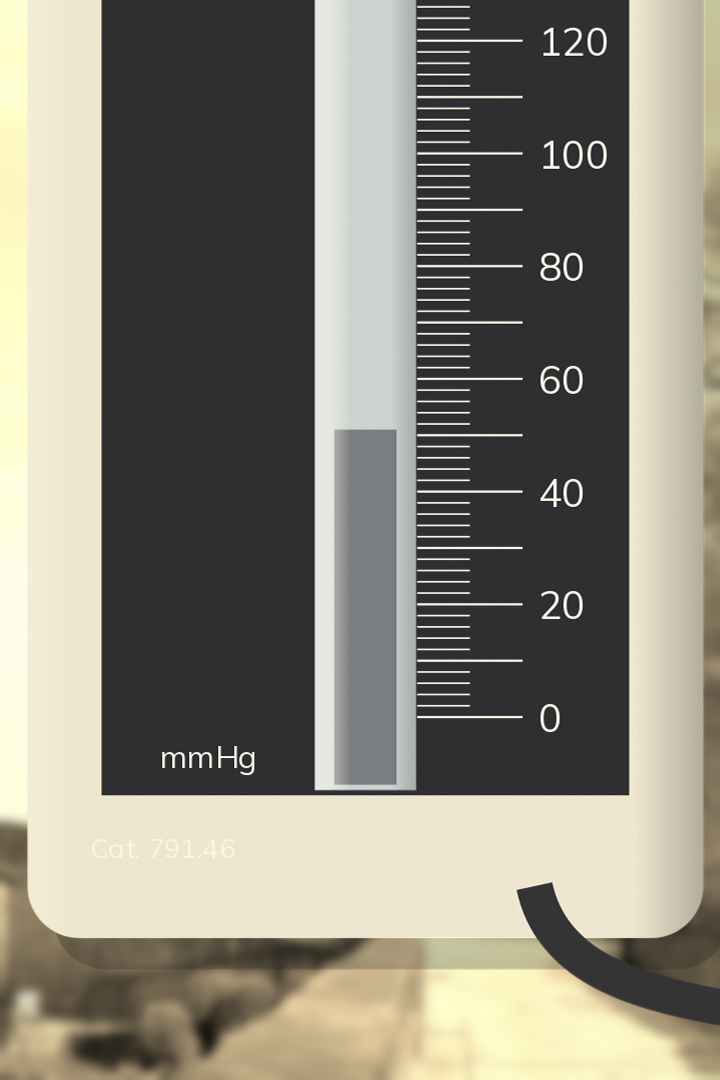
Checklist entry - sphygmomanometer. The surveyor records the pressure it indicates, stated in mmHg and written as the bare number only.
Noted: 51
